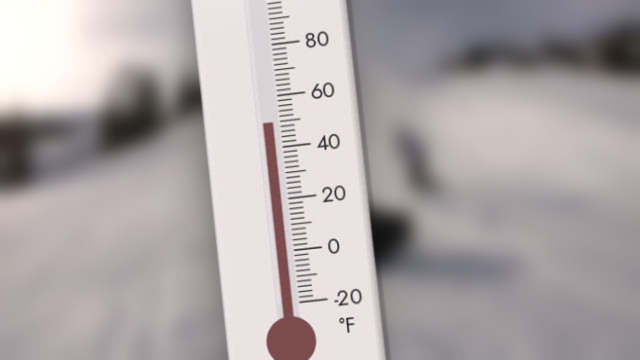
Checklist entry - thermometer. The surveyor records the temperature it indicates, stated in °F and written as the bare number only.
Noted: 50
